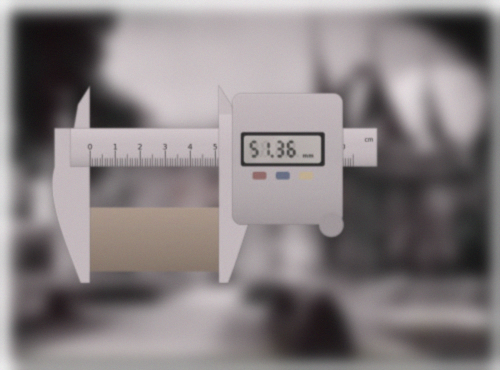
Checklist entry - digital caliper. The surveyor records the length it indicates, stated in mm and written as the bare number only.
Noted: 51.36
